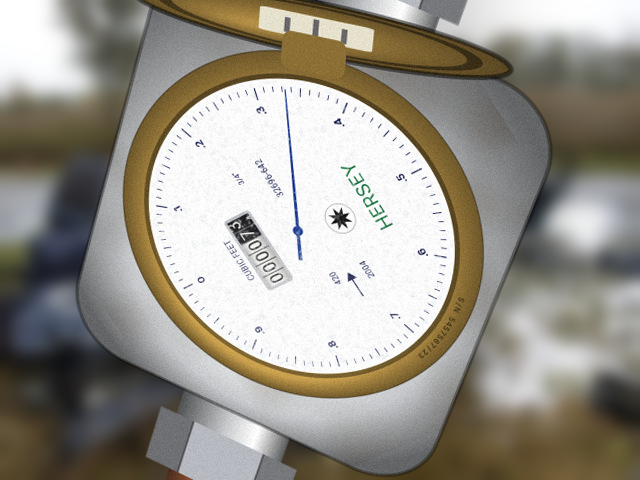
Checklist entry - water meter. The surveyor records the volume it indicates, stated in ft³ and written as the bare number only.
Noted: 73.33
